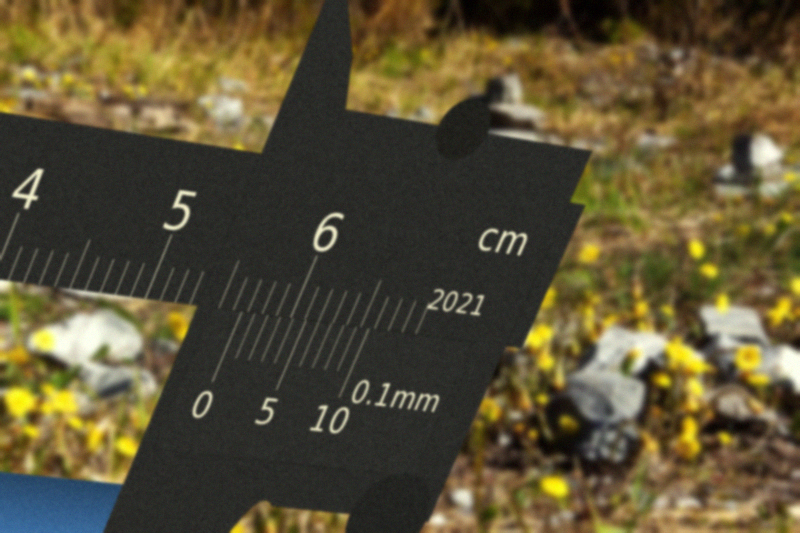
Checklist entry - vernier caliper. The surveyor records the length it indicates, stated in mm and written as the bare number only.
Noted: 56.6
